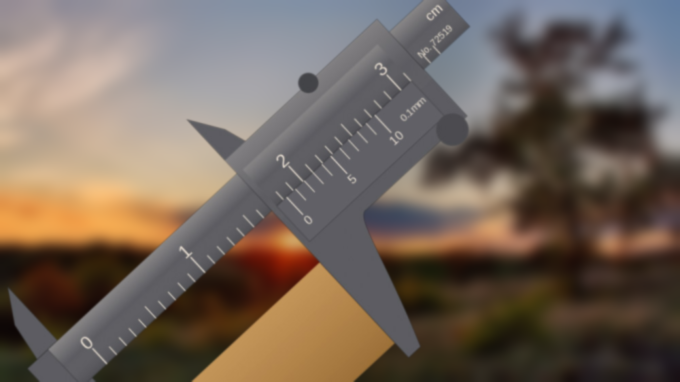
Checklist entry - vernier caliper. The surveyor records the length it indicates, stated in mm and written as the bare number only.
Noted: 18.3
